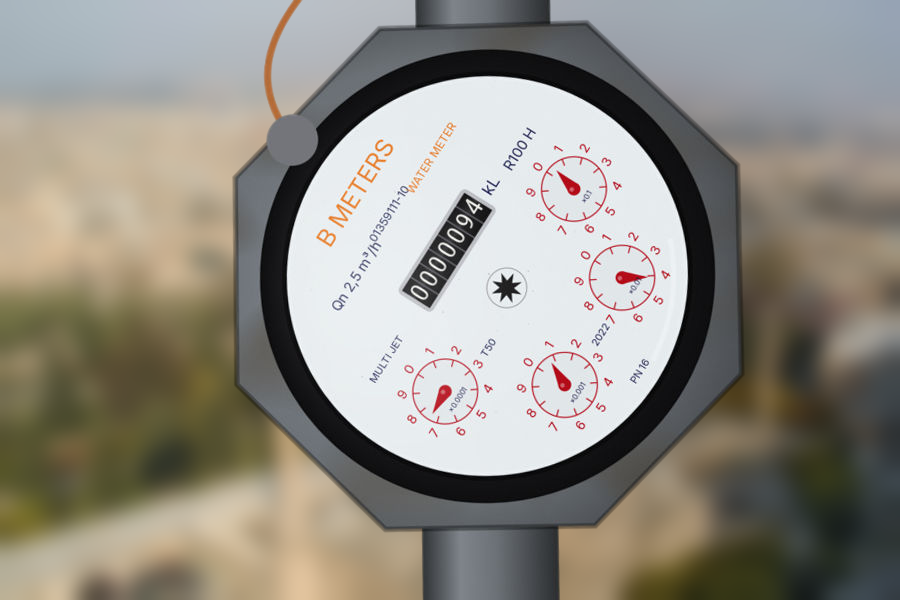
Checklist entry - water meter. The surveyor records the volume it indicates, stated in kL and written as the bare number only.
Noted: 94.0407
